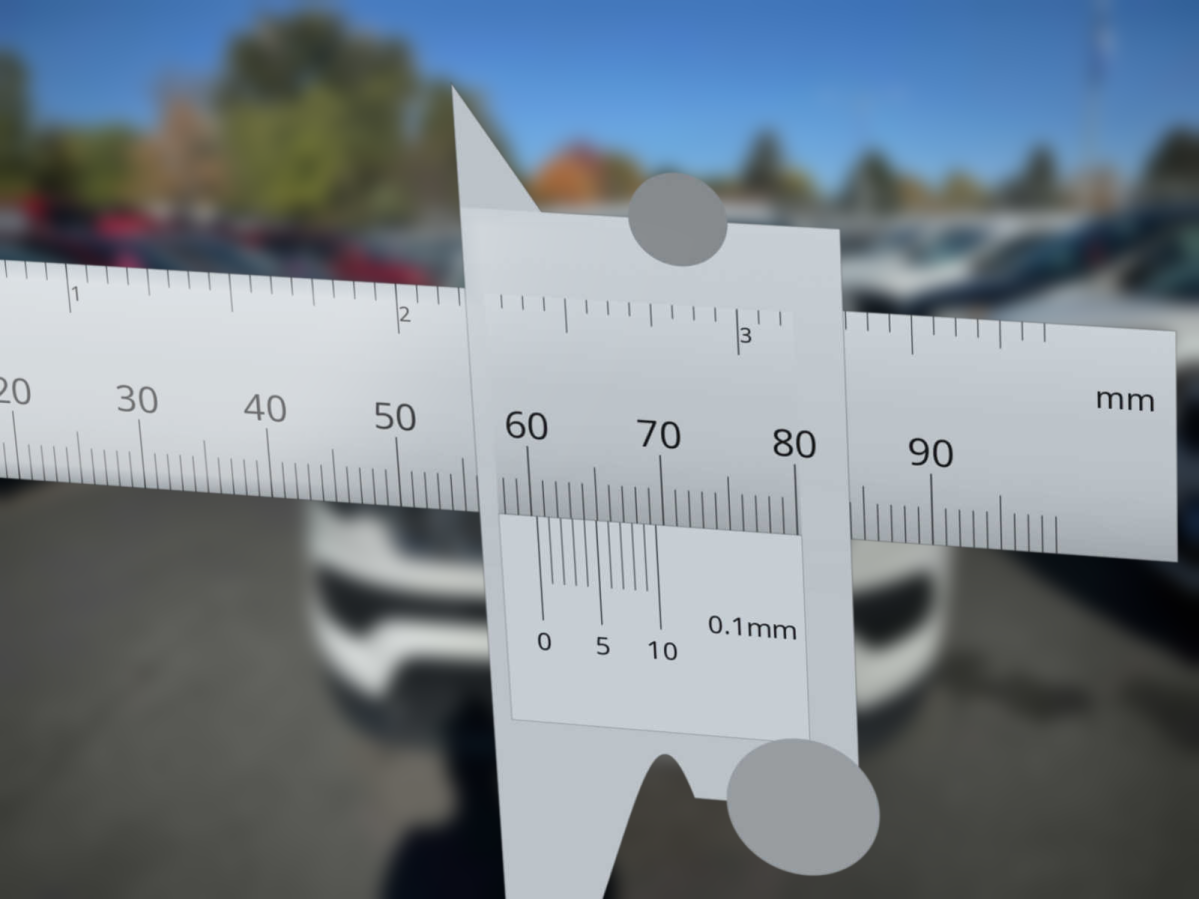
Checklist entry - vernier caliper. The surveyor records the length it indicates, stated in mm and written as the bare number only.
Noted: 60.4
